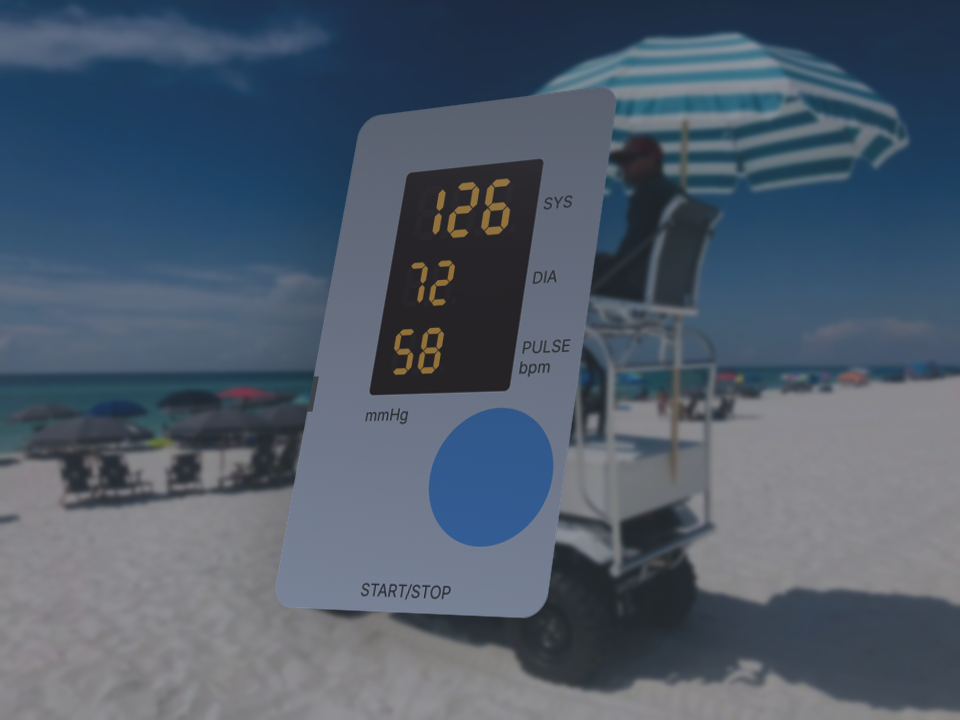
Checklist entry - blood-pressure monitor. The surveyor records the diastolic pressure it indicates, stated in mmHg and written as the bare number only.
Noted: 72
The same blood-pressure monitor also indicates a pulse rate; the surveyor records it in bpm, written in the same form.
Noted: 58
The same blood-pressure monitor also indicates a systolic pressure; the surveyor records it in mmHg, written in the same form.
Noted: 126
